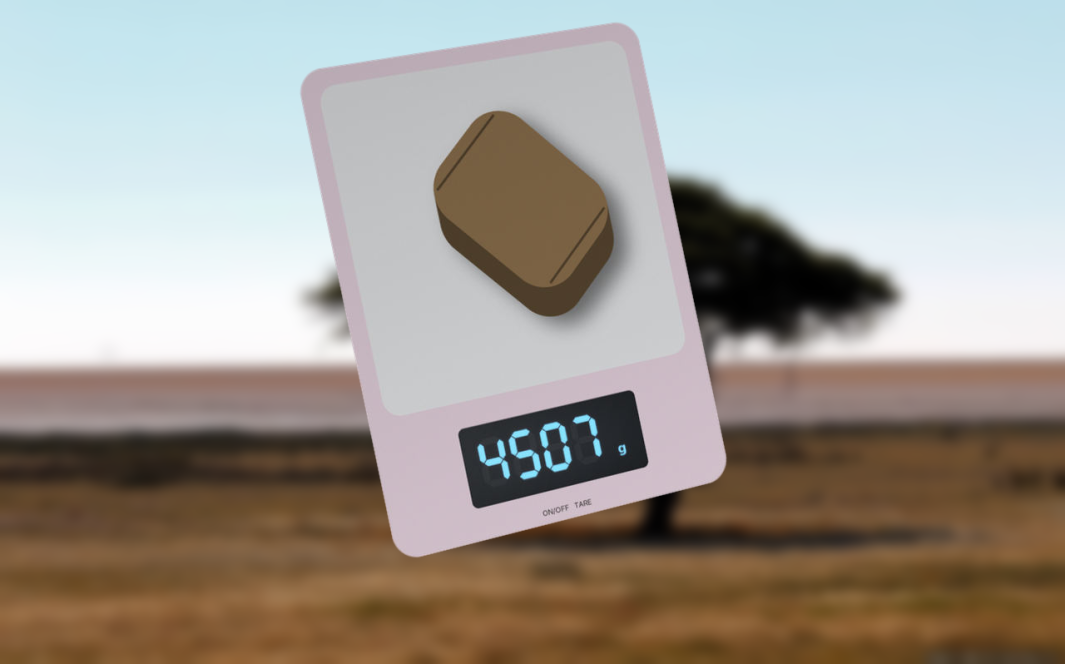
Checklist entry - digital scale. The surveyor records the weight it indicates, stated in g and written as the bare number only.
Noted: 4507
